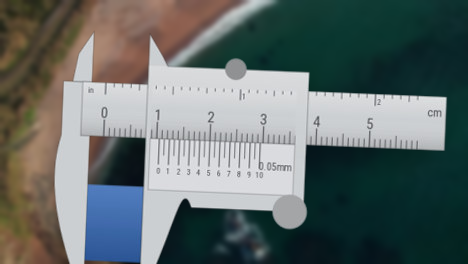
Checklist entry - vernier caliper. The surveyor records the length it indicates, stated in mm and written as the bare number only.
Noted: 10.5
